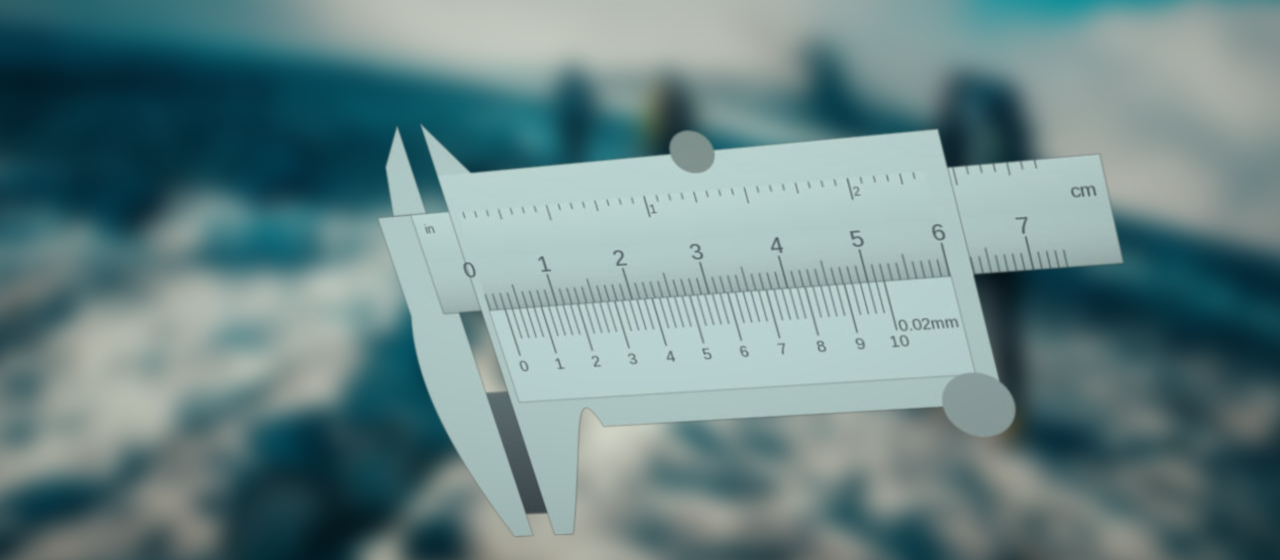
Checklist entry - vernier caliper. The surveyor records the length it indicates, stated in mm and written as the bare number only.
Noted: 3.0
